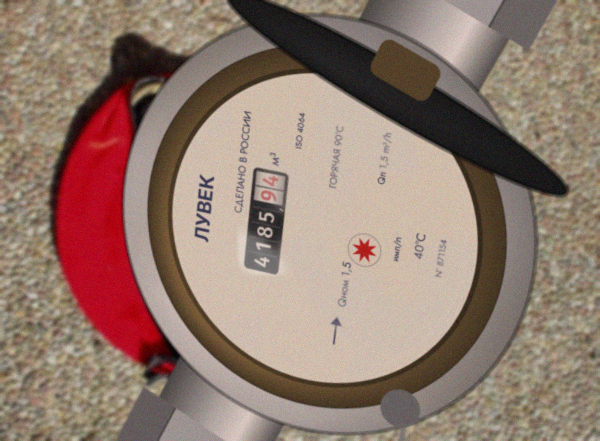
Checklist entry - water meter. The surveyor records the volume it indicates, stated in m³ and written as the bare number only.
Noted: 4185.94
